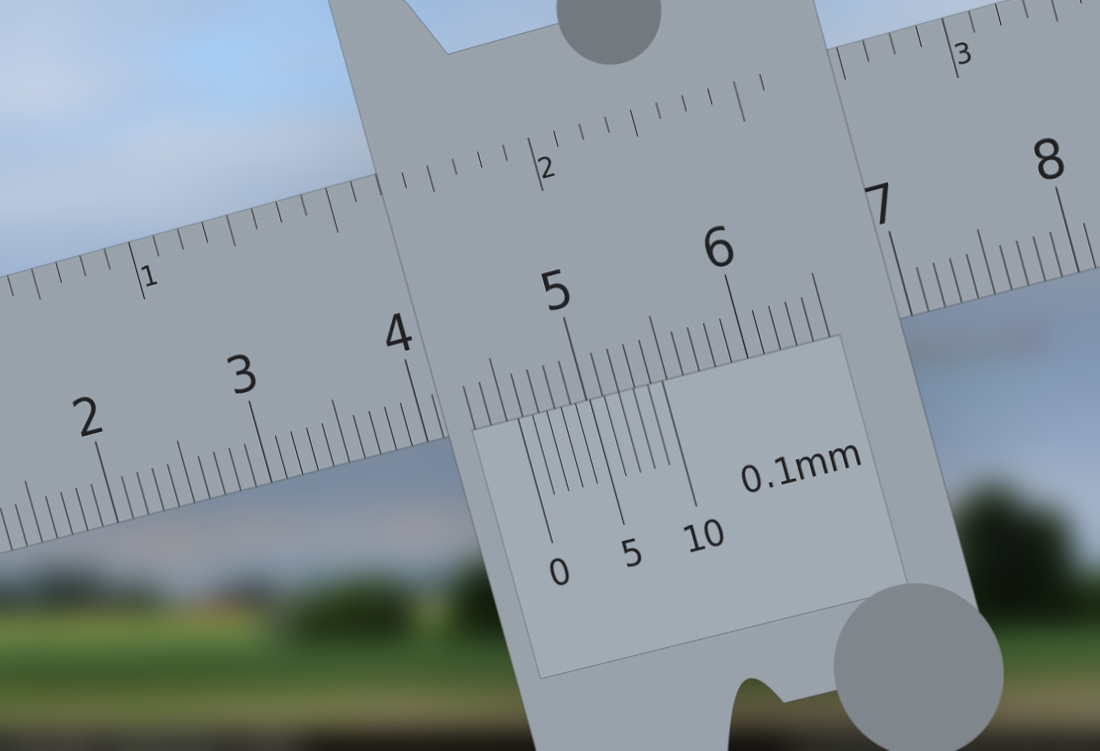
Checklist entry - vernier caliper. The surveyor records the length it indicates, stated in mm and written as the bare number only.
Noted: 45.7
